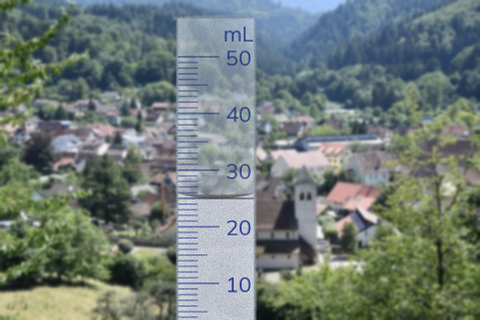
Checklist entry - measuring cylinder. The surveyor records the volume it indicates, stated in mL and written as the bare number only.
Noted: 25
